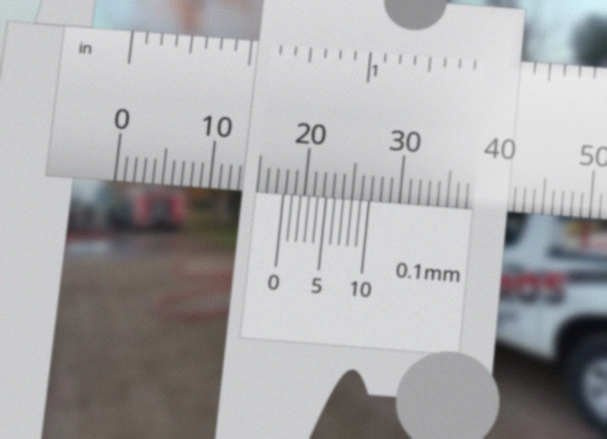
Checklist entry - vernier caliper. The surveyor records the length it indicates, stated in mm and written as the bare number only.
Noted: 17.8
